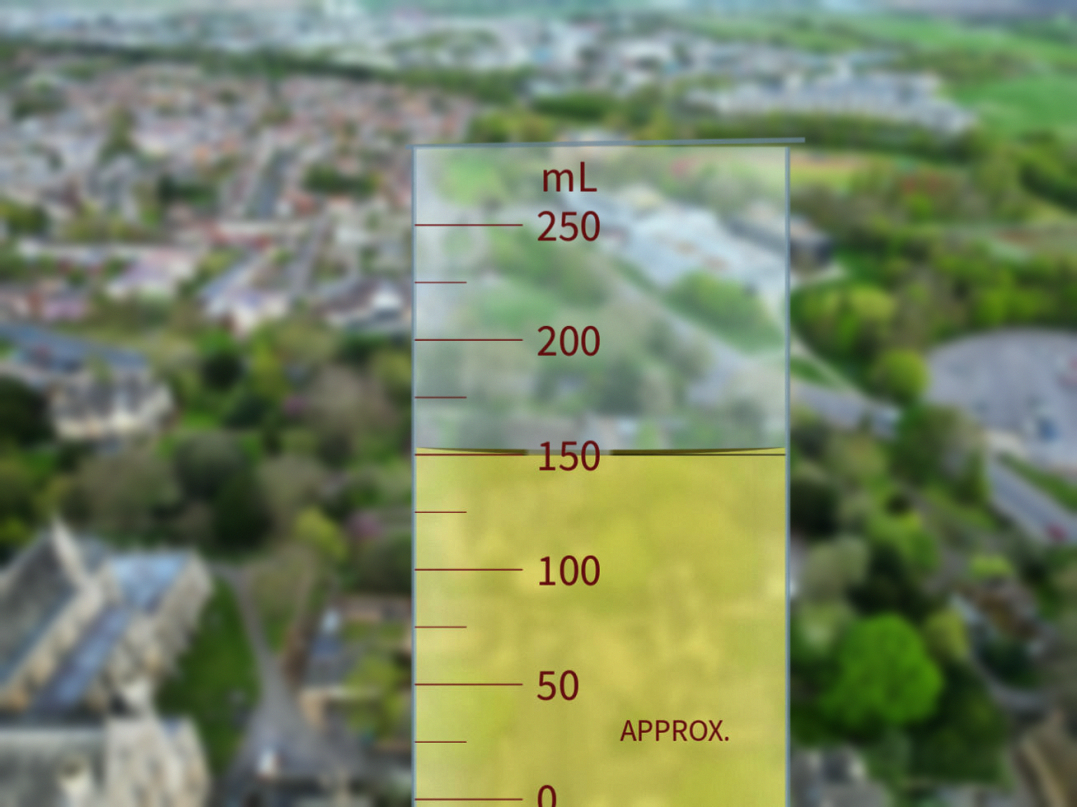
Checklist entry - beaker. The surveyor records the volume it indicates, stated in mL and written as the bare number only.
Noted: 150
